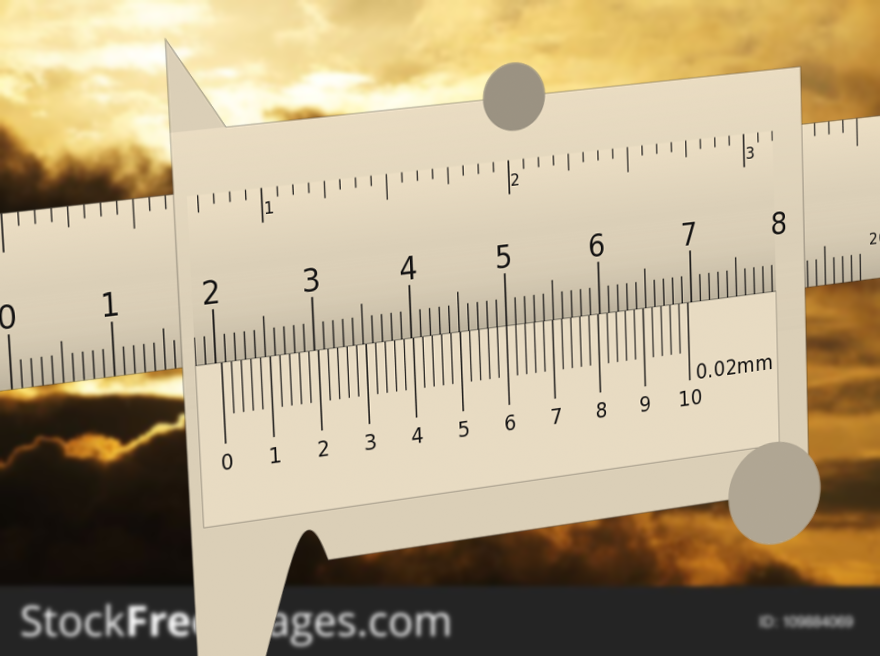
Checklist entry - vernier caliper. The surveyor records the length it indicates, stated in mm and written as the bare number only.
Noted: 20.6
